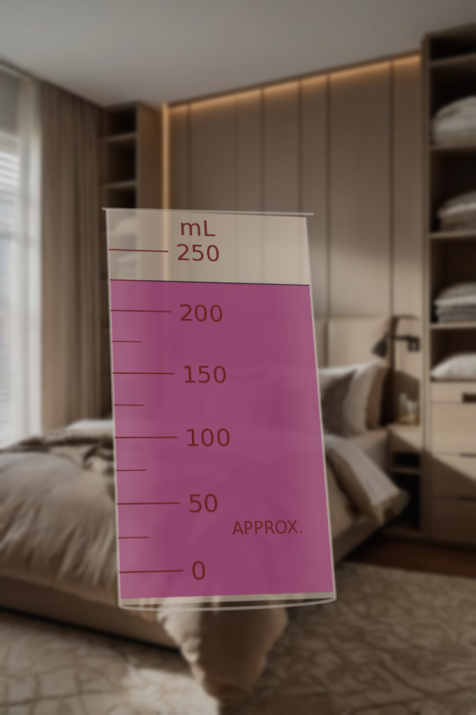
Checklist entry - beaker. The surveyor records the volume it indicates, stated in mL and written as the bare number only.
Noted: 225
